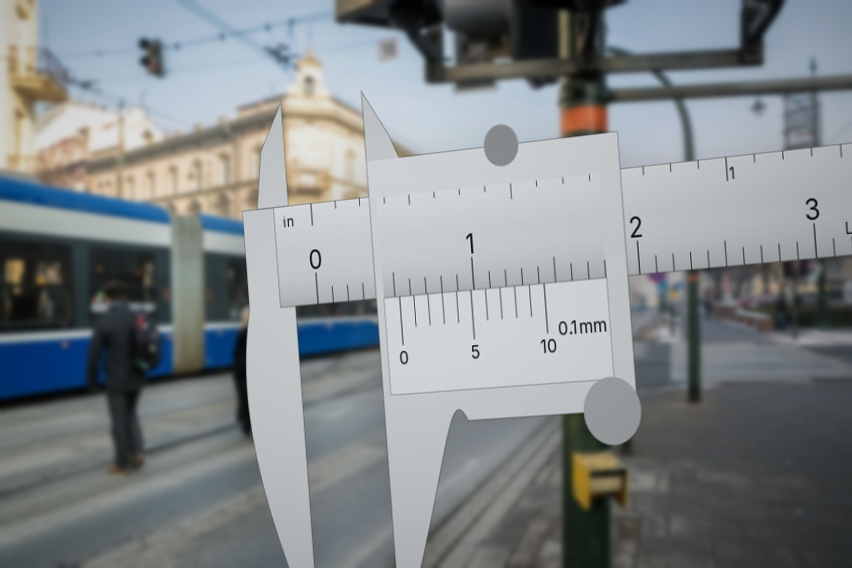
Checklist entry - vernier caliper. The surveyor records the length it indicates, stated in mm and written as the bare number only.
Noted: 5.3
